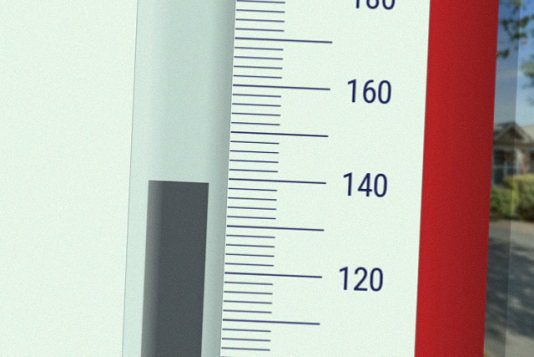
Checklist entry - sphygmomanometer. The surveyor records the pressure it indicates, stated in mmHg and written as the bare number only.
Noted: 139
